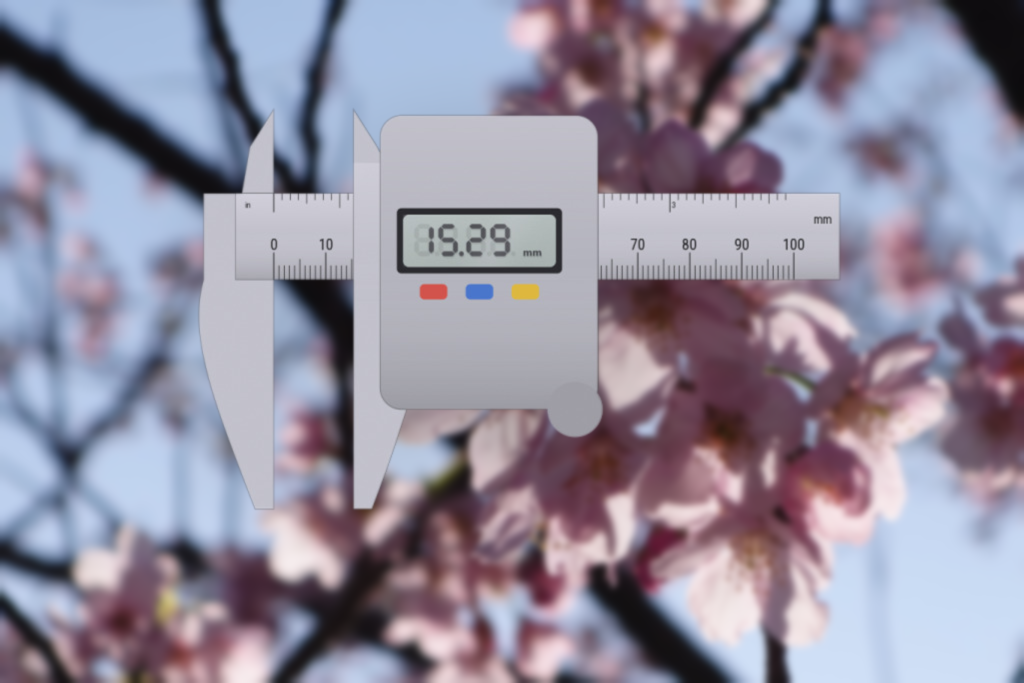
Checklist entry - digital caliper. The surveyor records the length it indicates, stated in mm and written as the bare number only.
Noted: 15.29
